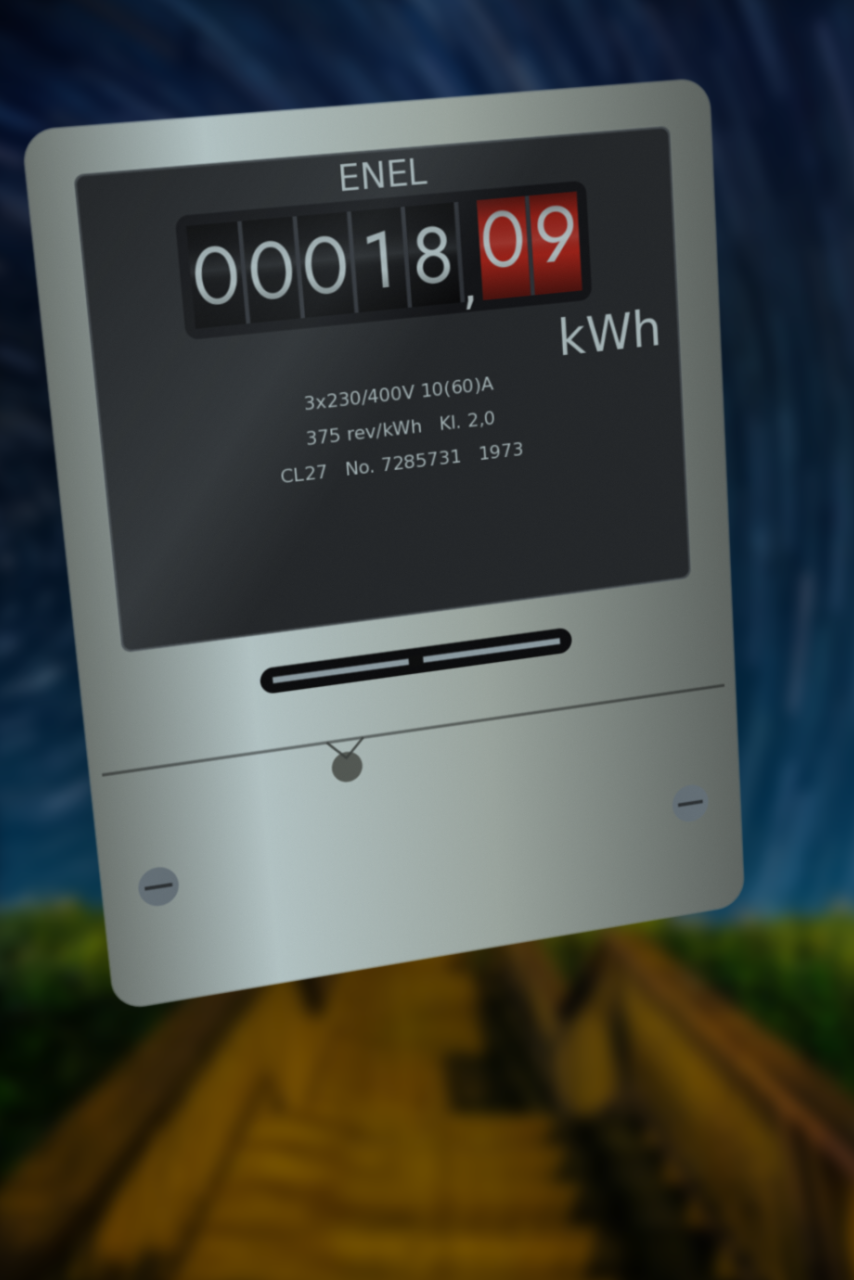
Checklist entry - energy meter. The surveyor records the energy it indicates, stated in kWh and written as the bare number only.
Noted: 18.09
